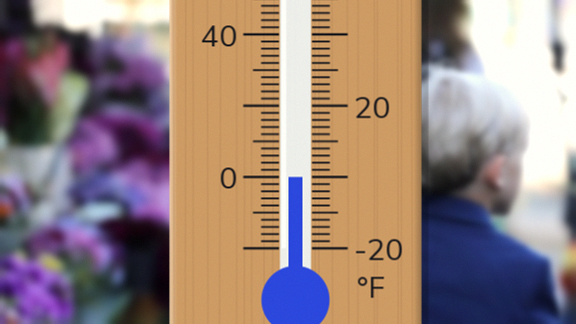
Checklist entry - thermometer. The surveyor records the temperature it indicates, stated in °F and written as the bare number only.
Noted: 0
